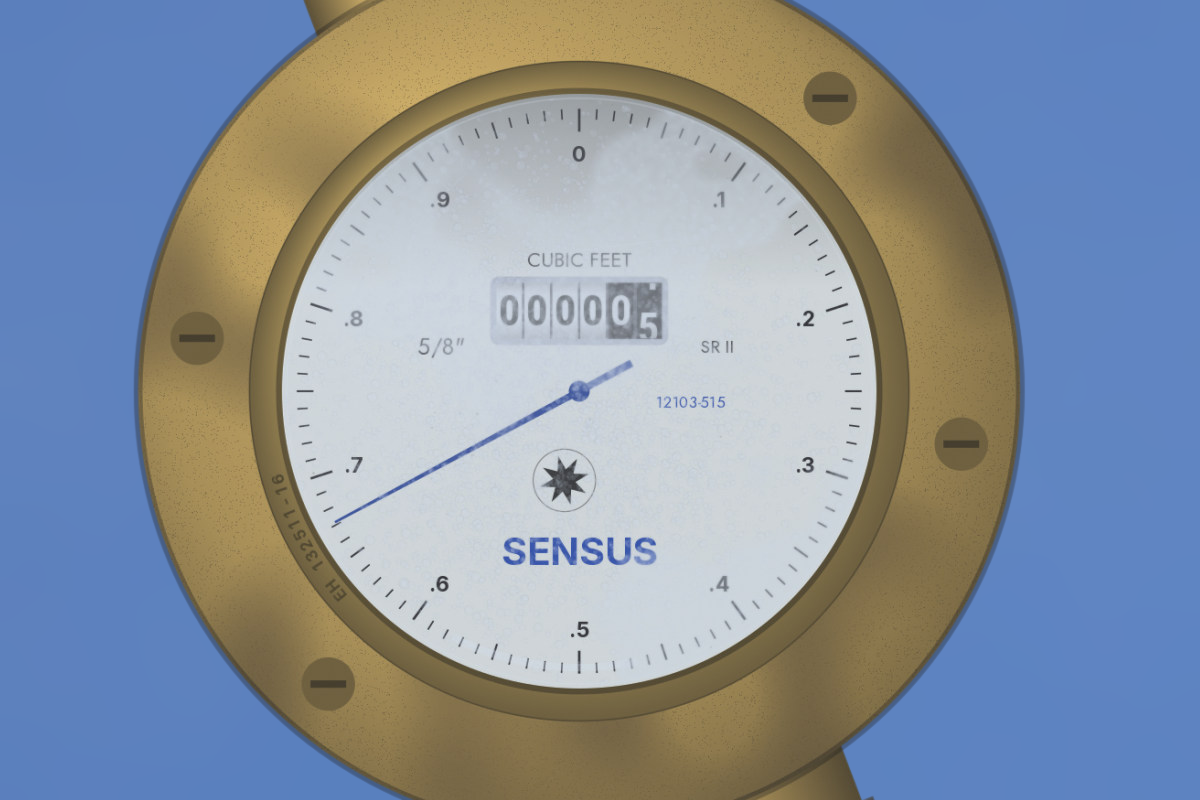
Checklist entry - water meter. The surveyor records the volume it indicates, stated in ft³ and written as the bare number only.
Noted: 4.67
